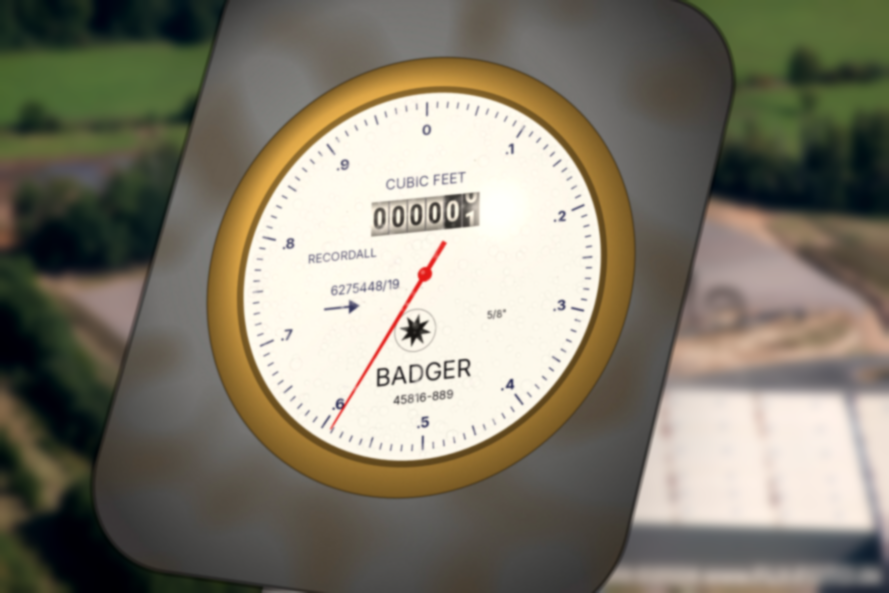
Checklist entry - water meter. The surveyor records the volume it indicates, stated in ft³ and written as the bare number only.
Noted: 0.59
